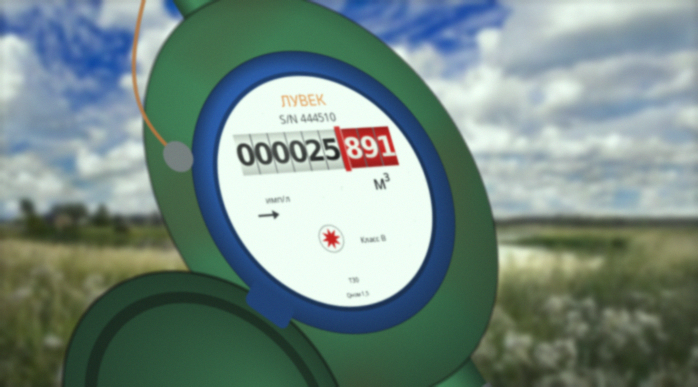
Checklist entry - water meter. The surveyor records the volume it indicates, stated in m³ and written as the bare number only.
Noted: 25.891
